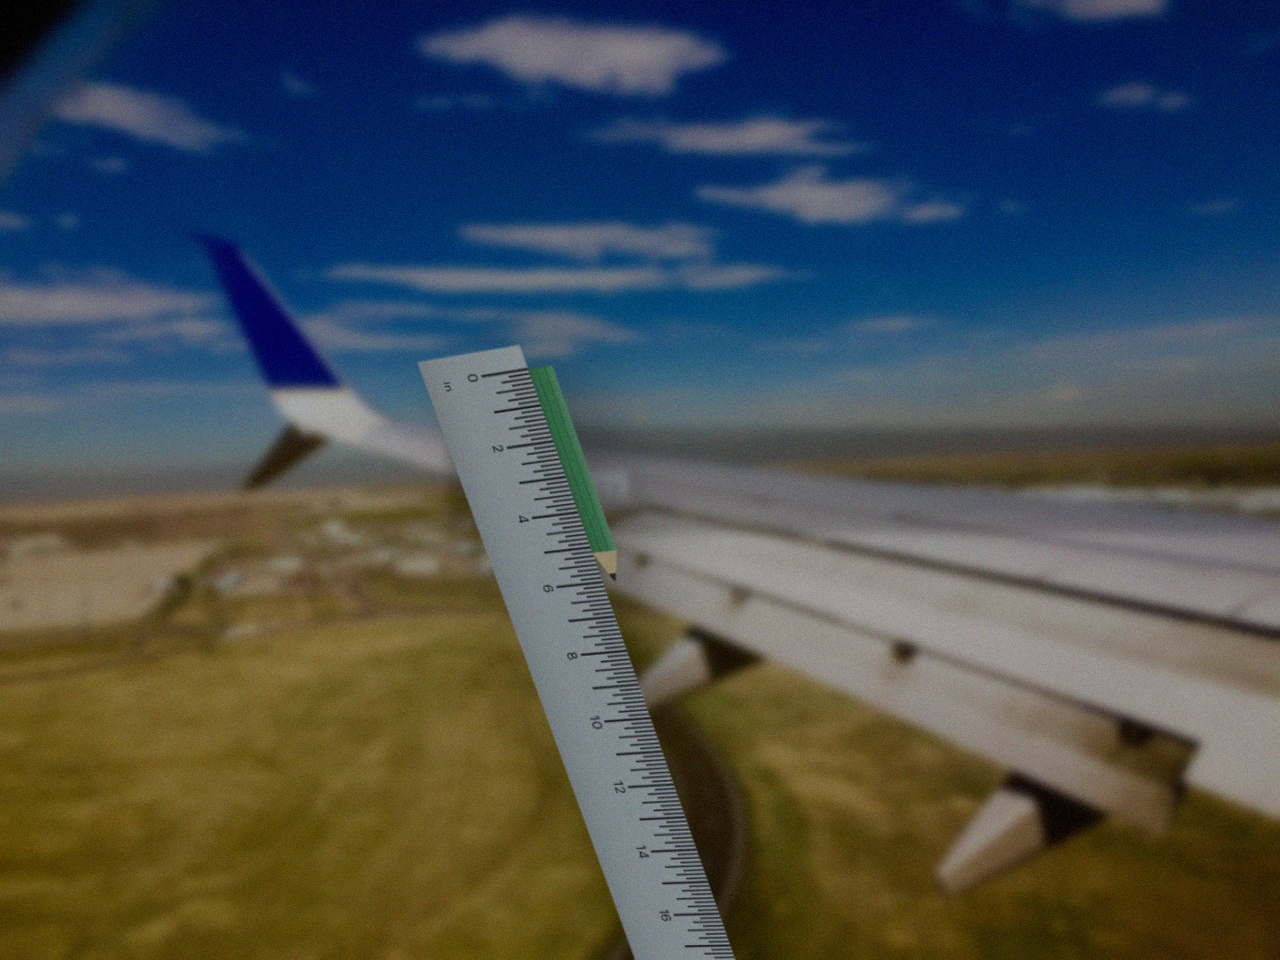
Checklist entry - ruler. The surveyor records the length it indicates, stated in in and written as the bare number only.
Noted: 6
